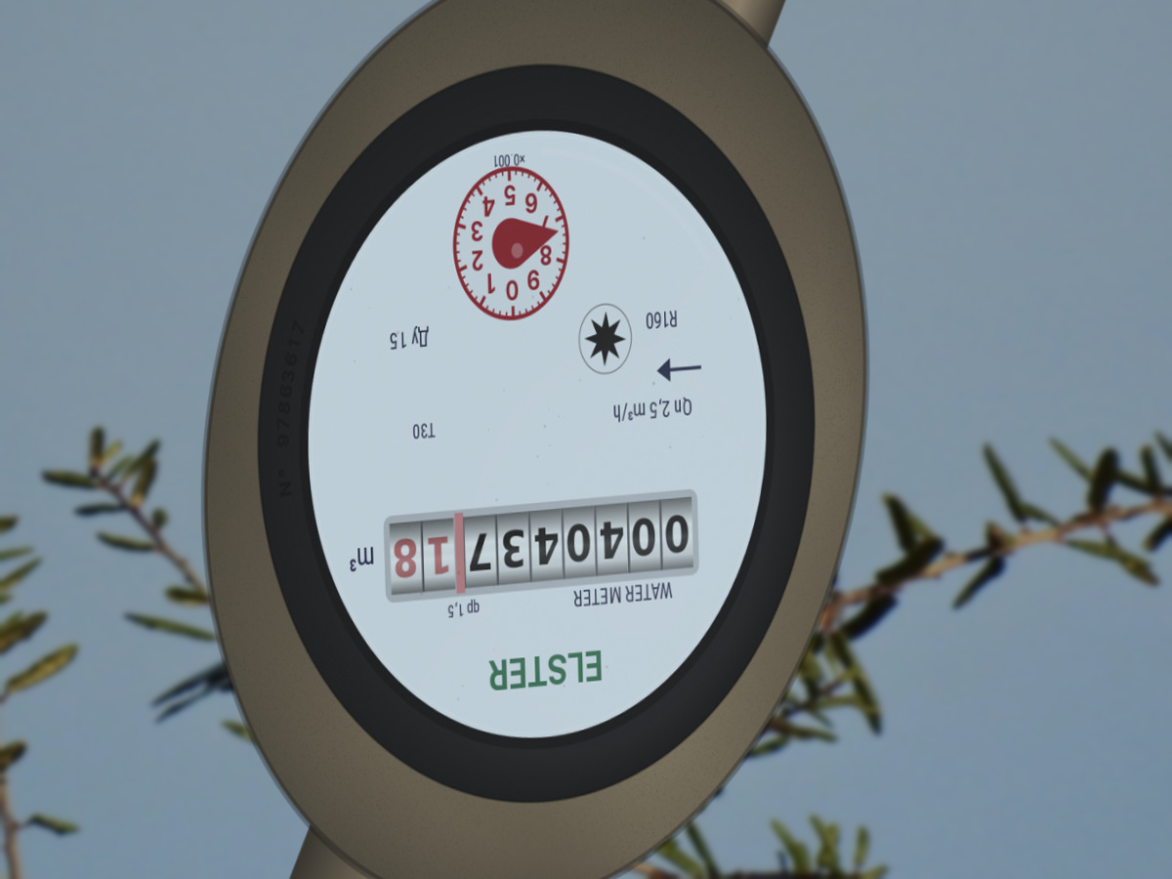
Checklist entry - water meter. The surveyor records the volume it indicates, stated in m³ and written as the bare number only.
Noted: 40437.187
